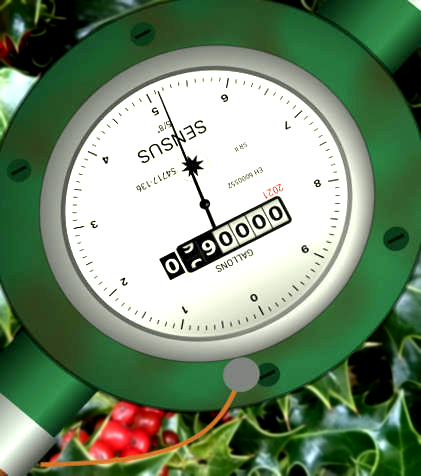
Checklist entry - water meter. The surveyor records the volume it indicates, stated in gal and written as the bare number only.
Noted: 655.1
